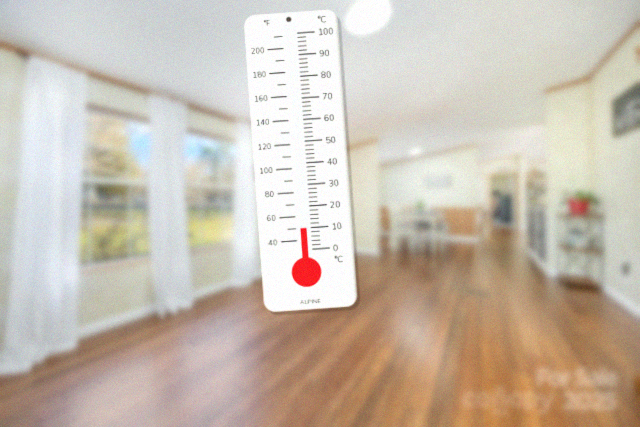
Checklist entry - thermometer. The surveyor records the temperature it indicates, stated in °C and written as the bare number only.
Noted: 10
